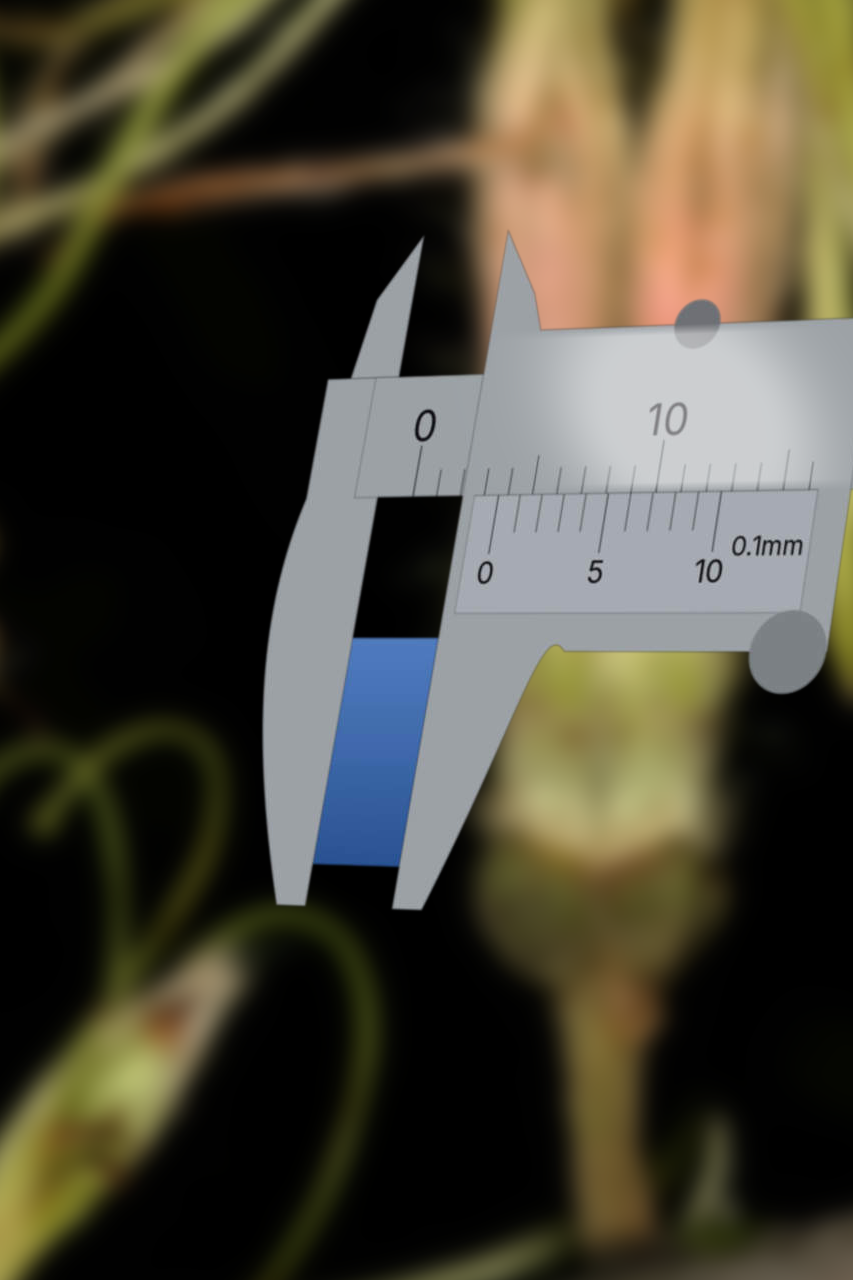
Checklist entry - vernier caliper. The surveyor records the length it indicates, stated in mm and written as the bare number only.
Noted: 3.6
